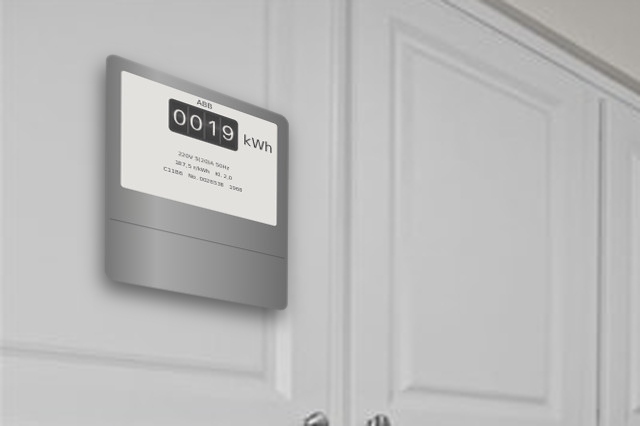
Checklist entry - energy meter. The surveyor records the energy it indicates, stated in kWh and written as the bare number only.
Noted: 19
